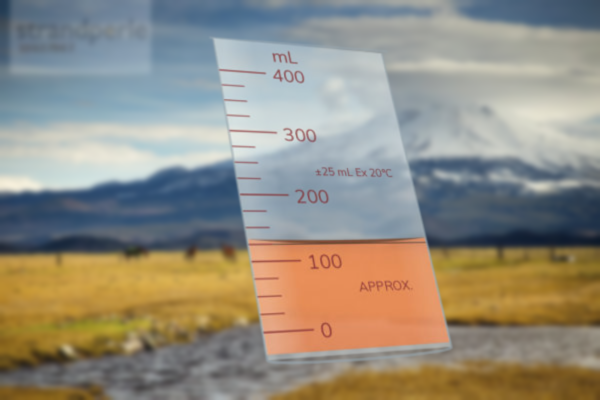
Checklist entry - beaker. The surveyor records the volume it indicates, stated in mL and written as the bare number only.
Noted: 125
